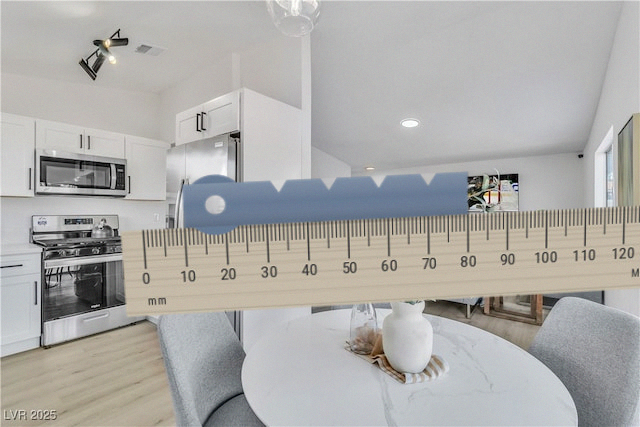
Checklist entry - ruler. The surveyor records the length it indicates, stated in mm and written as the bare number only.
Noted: 70
